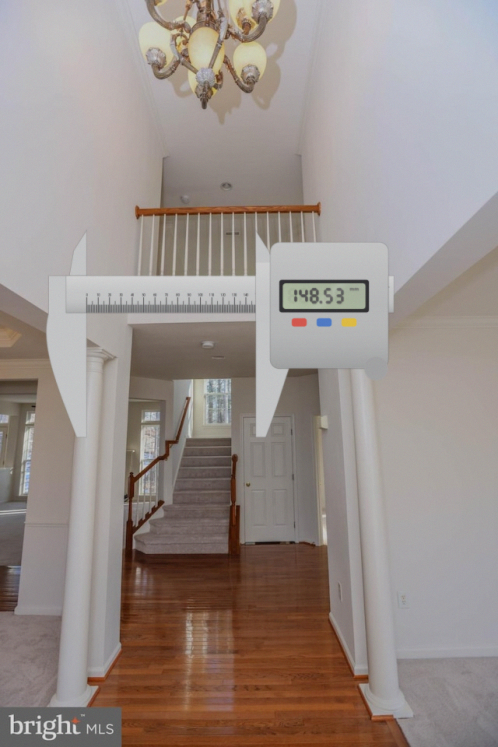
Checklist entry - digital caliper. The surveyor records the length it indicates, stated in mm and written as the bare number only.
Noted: 148.53
